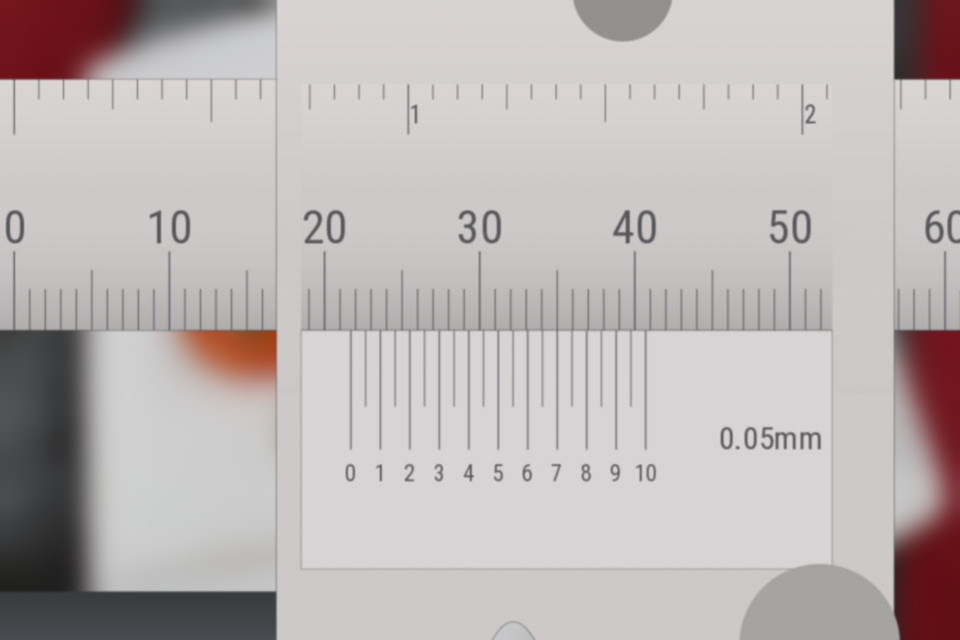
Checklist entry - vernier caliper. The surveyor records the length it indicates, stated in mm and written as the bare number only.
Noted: 21.7
